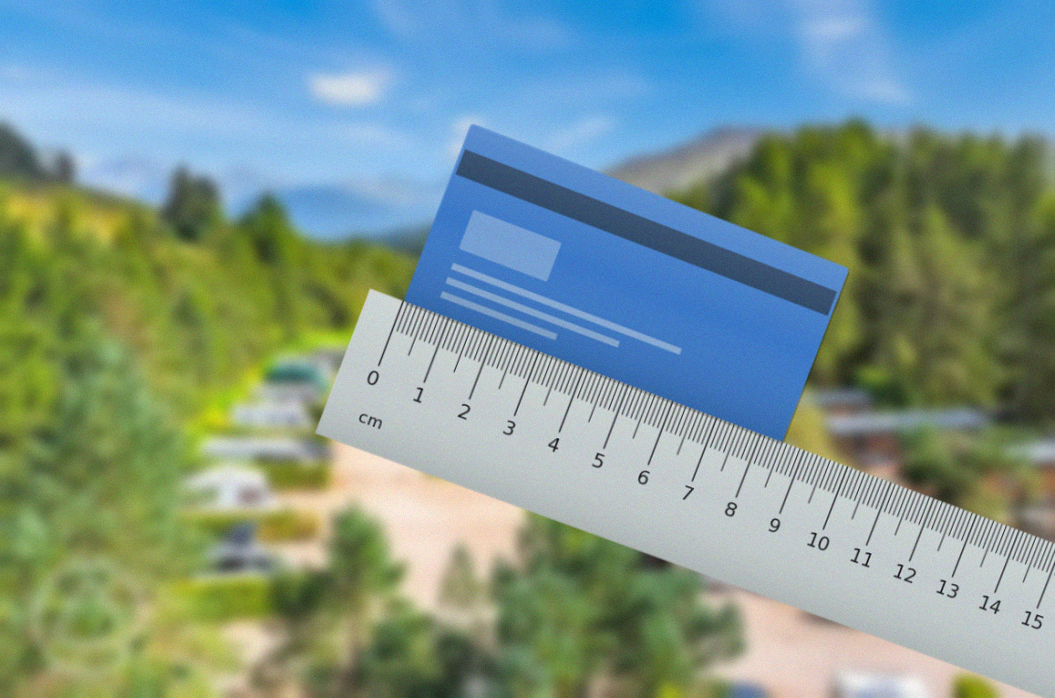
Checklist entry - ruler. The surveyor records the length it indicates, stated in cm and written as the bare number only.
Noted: 8.5
